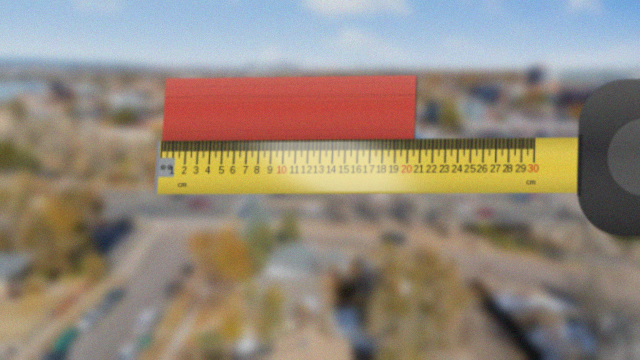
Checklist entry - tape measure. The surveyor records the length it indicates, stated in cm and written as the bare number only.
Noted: 20.5
